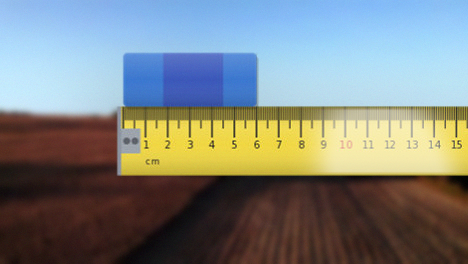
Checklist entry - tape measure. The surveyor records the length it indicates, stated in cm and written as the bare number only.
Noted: 6
